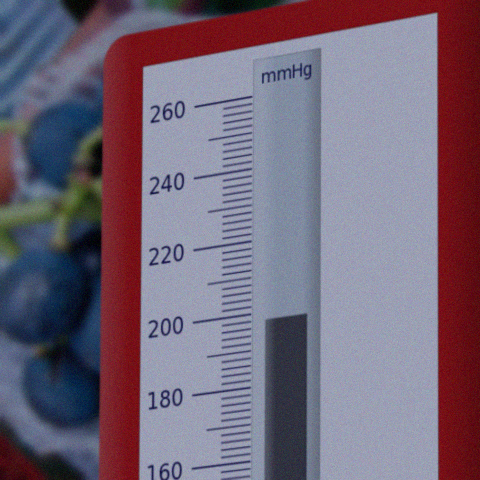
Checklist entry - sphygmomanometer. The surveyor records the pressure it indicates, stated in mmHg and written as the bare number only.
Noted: 198
